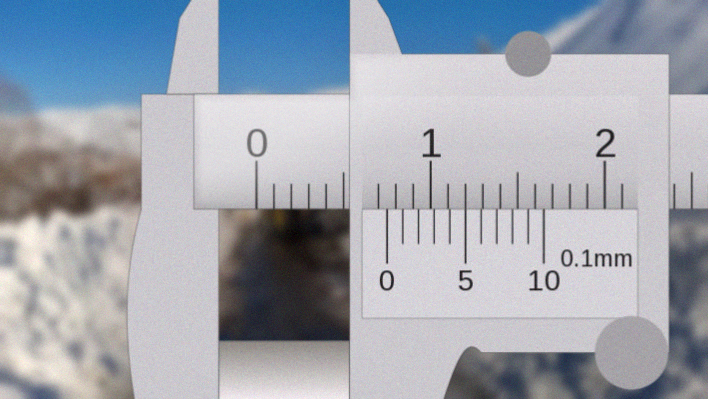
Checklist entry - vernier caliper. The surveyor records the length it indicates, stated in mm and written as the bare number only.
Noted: 7.5
